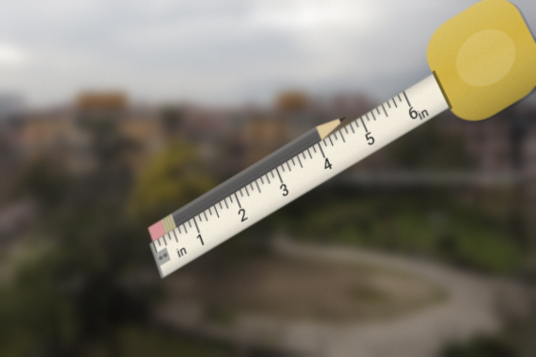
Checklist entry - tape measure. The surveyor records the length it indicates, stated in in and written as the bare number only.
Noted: 4.75
